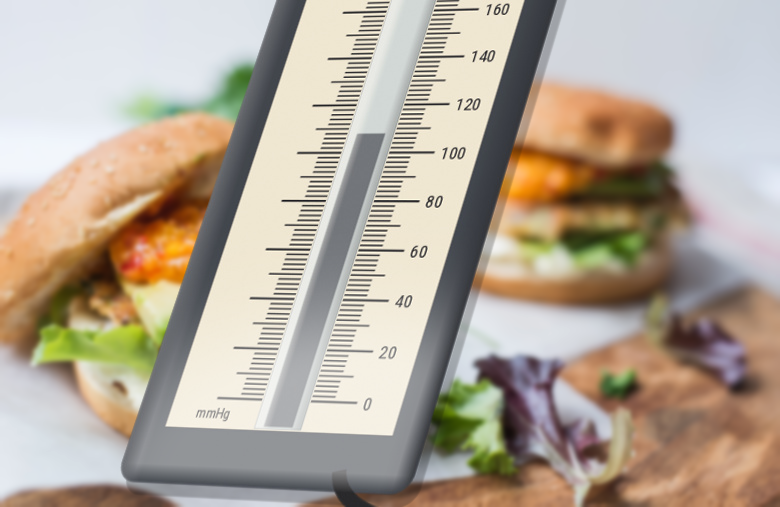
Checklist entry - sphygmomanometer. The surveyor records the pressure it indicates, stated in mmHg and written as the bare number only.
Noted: 108
